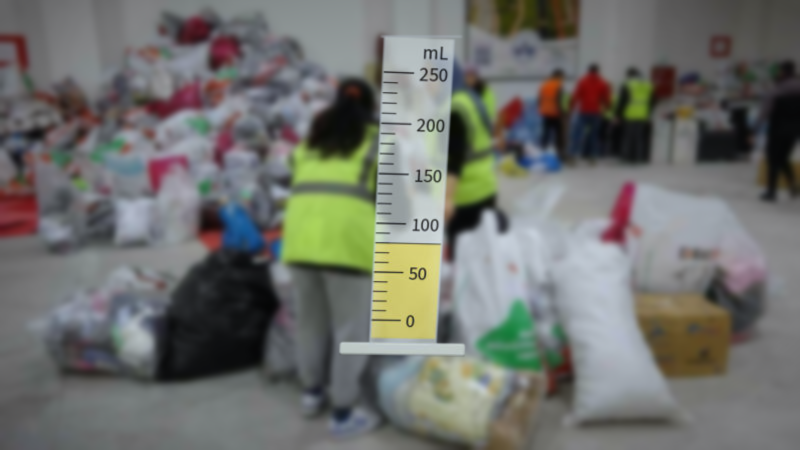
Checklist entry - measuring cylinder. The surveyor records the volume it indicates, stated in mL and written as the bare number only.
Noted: 80
